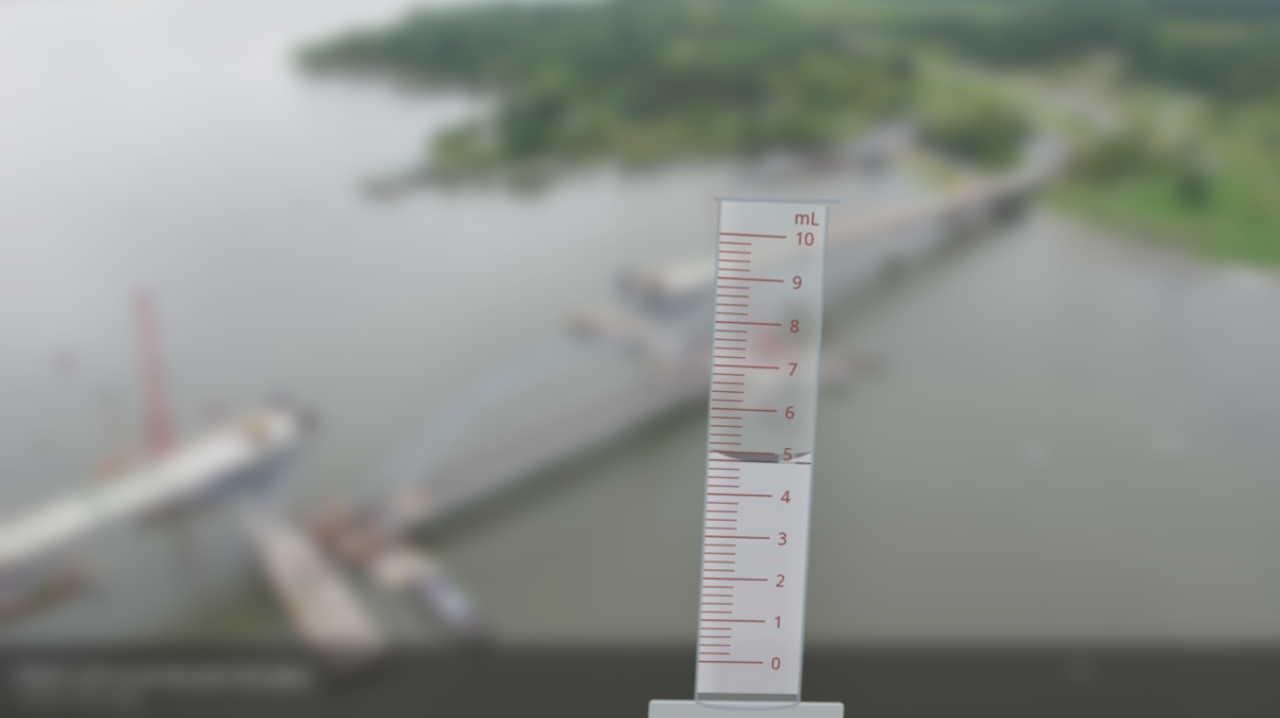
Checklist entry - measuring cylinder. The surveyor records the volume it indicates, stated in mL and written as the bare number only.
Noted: 4.8
